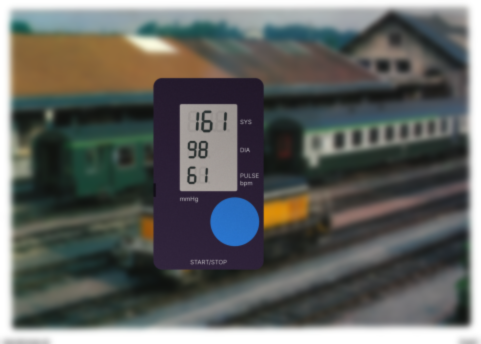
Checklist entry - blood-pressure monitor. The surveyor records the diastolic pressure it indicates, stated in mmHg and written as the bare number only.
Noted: 98
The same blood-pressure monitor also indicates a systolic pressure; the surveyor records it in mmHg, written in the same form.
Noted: 161
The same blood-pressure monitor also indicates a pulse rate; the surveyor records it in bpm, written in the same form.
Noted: 61
